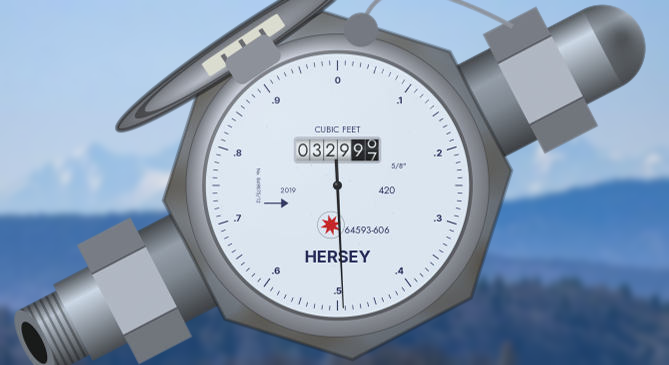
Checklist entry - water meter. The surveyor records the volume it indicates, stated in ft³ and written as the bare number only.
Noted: 32996.49
